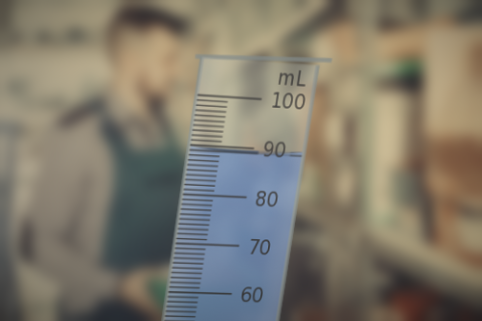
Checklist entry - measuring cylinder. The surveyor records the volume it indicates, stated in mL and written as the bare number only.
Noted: 89
